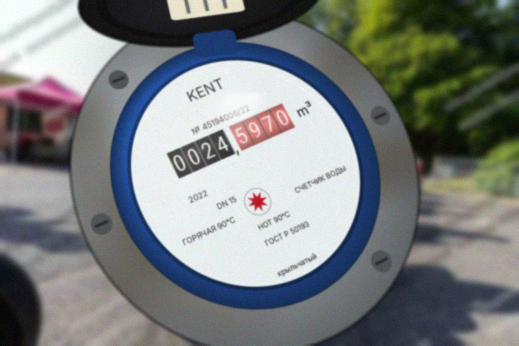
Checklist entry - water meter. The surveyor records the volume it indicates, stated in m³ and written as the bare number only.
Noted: 24.5970
